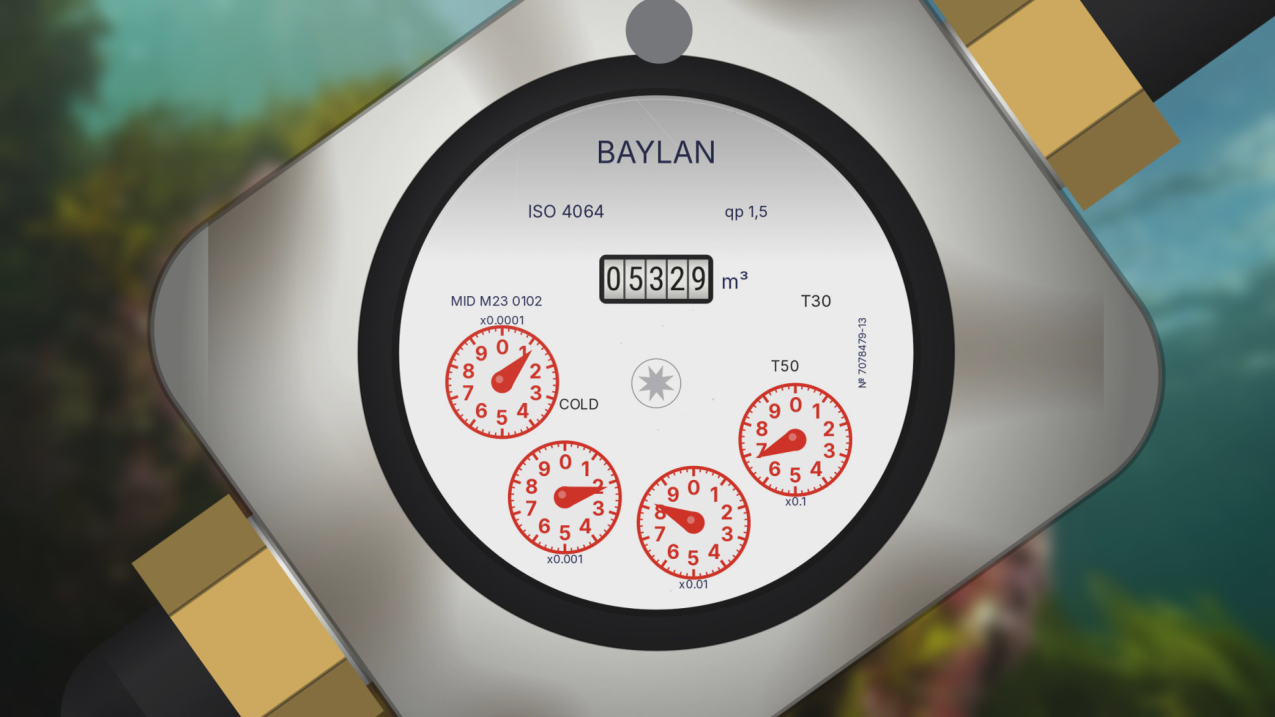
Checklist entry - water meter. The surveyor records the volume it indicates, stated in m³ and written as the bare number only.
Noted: 5329.6821
